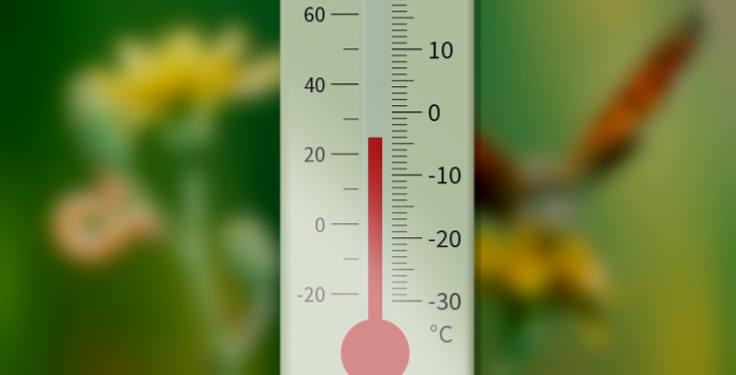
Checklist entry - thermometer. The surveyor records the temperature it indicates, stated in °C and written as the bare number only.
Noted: -4
